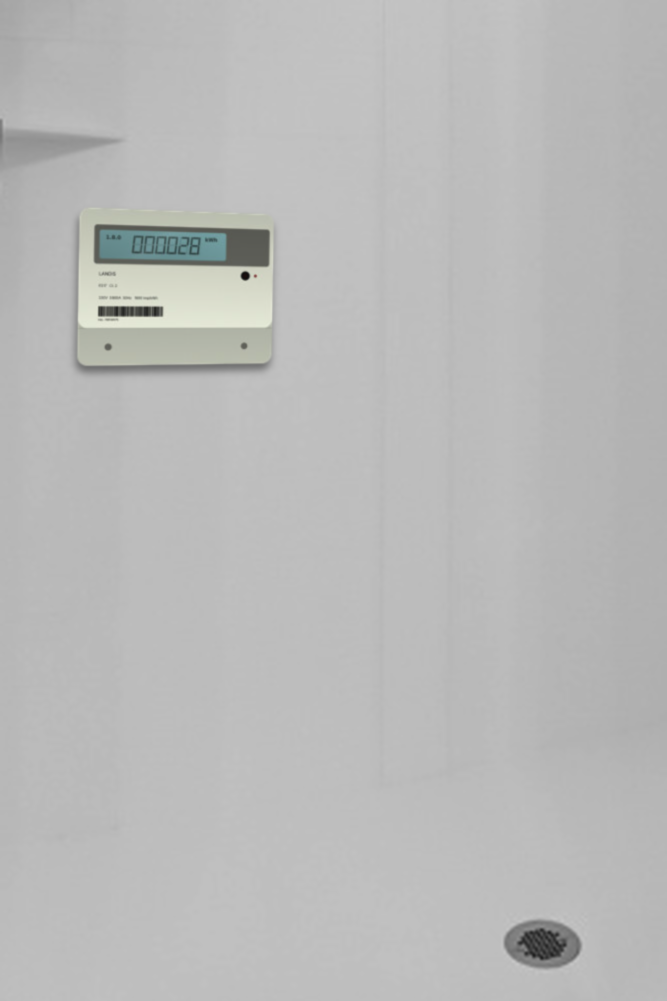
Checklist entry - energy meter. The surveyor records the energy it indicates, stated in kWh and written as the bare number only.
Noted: 28
